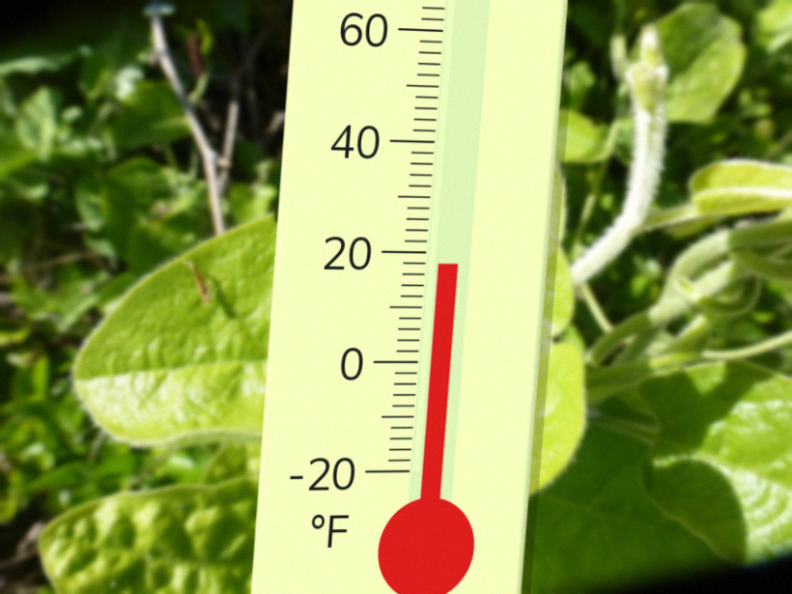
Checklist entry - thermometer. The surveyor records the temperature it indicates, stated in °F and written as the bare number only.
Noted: 18
